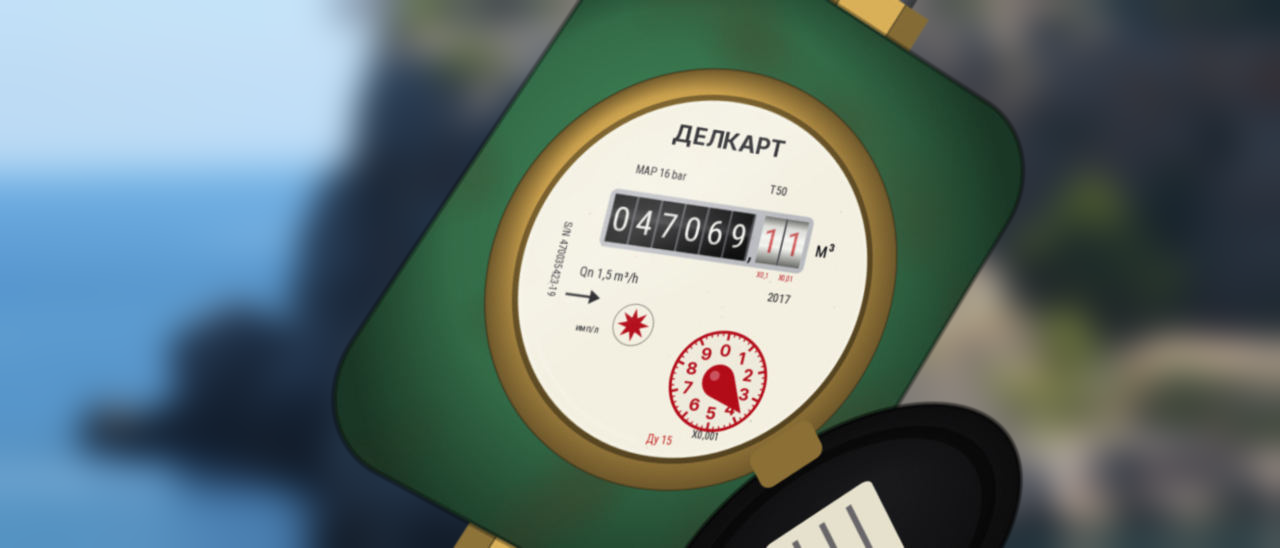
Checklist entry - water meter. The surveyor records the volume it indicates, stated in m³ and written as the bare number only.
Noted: 47069.113
